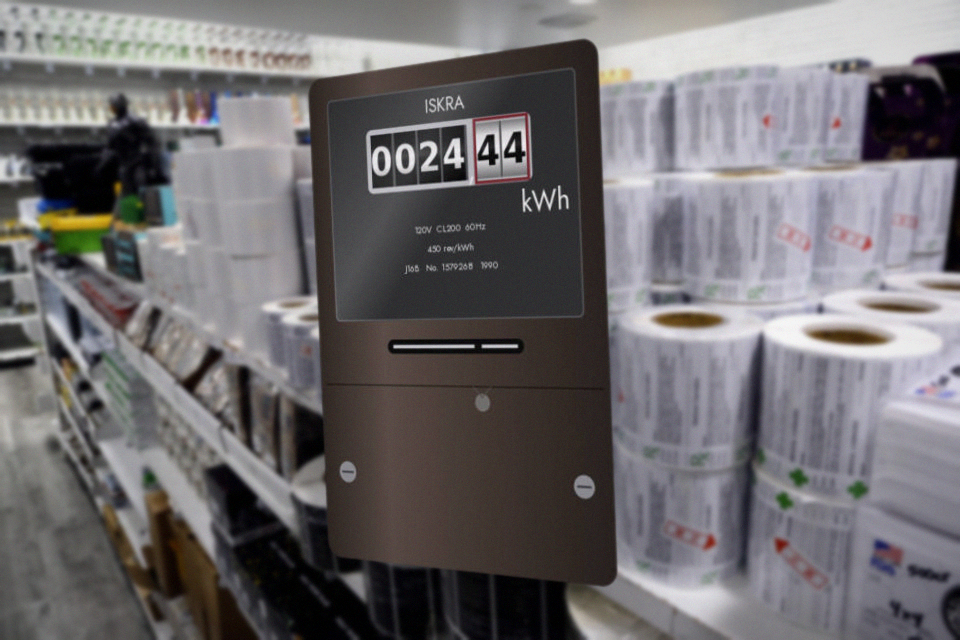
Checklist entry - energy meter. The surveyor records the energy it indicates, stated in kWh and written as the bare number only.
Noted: 24.44
